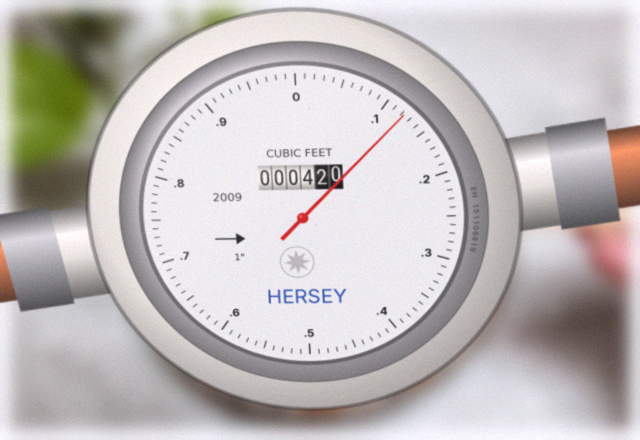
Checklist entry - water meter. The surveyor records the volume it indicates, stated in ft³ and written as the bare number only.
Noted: 420.12
